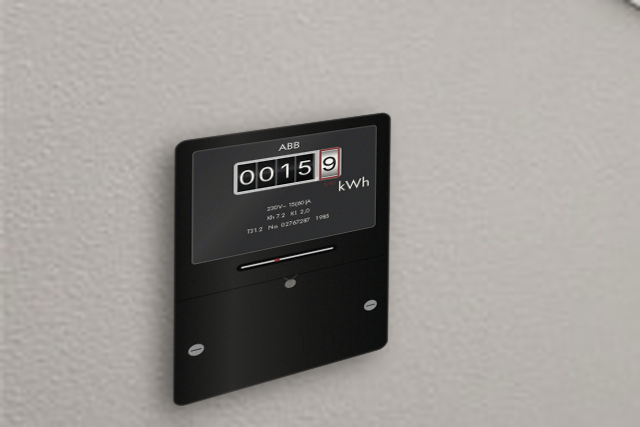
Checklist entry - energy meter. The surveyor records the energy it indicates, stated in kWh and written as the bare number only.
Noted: 15.9
